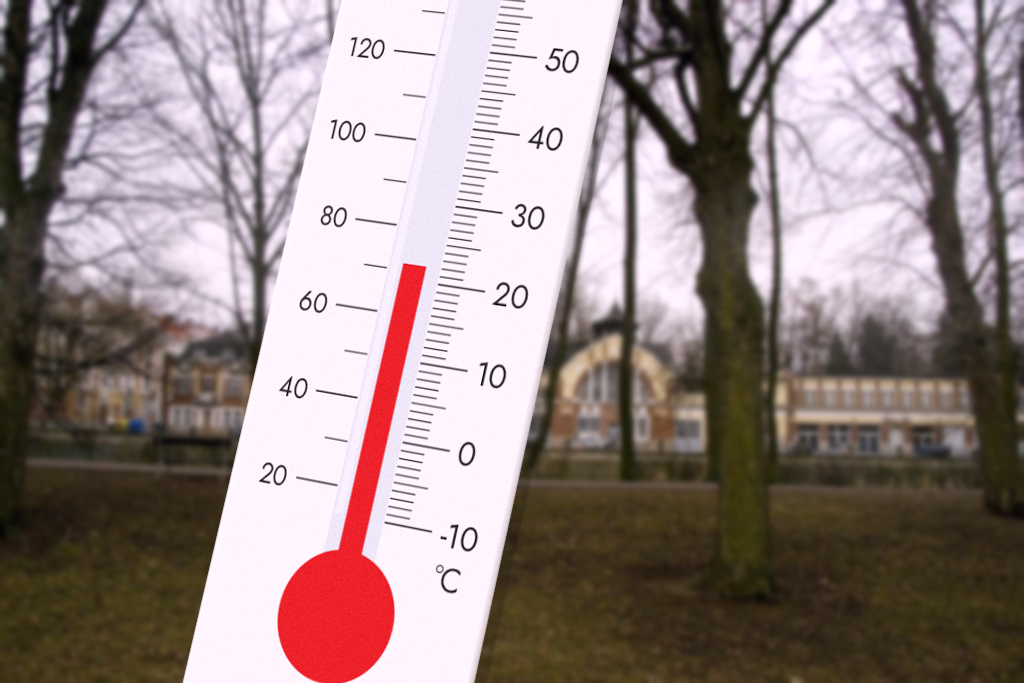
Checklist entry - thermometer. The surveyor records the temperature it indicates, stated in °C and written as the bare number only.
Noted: 22
